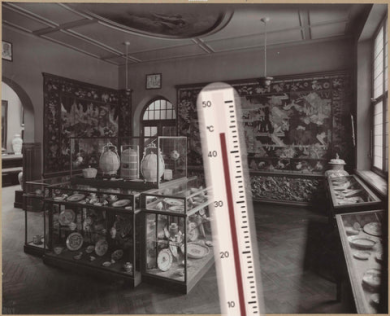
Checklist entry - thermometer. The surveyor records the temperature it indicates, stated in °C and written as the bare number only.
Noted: 44
